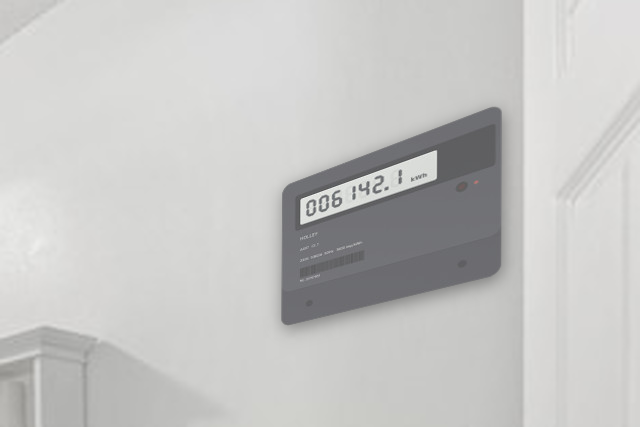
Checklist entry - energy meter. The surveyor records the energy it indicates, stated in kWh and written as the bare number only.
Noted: 6142.1
